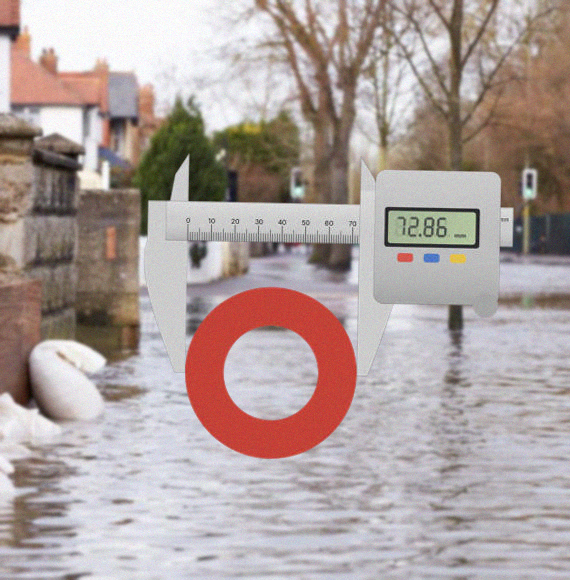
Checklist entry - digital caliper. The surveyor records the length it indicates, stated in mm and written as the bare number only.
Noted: 72.86
